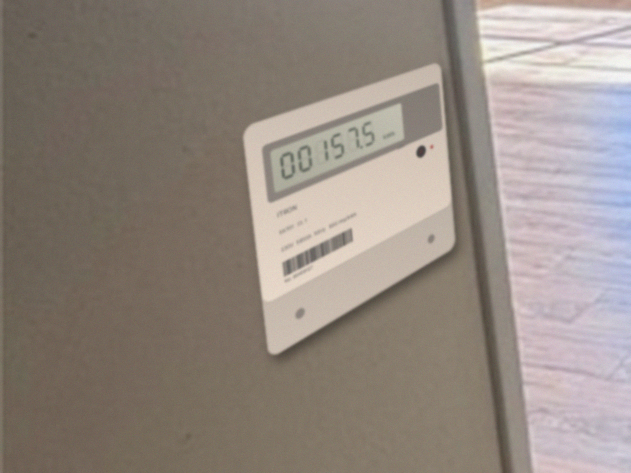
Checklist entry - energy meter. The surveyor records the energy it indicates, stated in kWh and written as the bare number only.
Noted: 157.5
